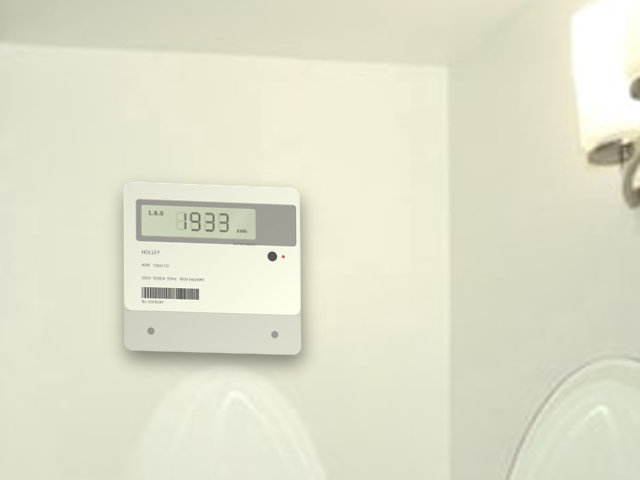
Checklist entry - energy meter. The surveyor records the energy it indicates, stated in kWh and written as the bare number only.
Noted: 1933
